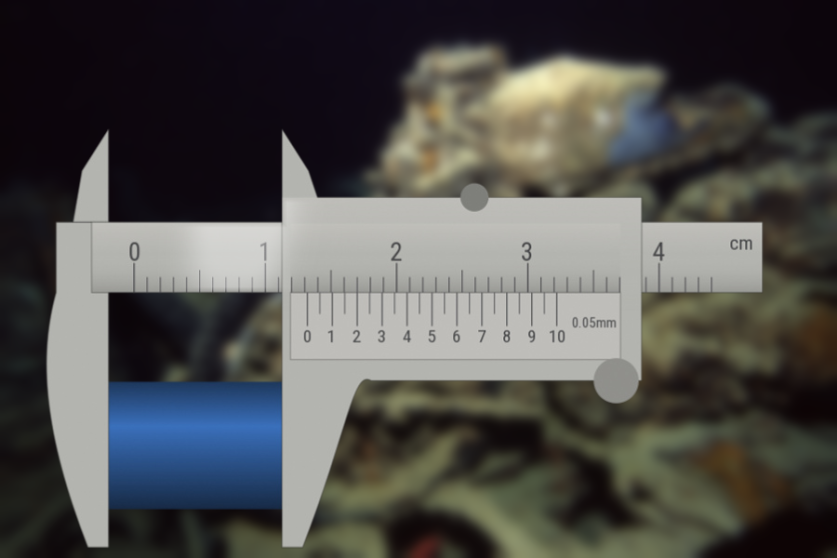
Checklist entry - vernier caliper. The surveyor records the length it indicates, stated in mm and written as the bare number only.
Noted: 13.2
